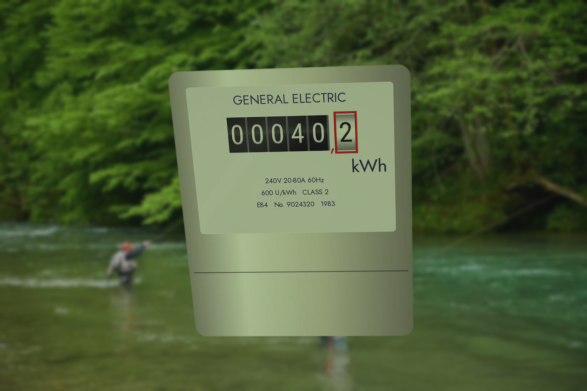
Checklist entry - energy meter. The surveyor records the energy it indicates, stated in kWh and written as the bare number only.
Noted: 40.2
